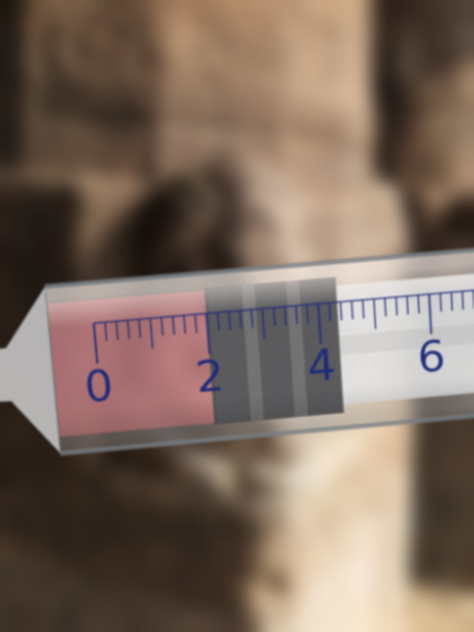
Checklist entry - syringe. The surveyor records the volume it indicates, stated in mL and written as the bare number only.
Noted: 2
